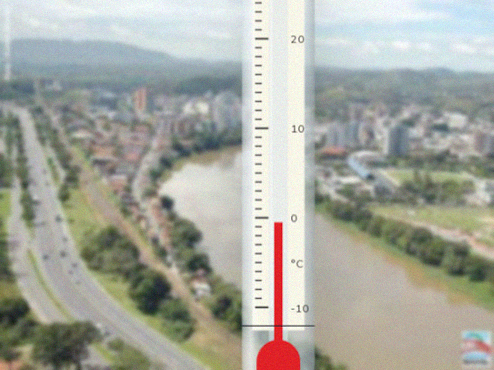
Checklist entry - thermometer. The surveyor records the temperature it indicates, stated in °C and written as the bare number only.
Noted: -0.5
